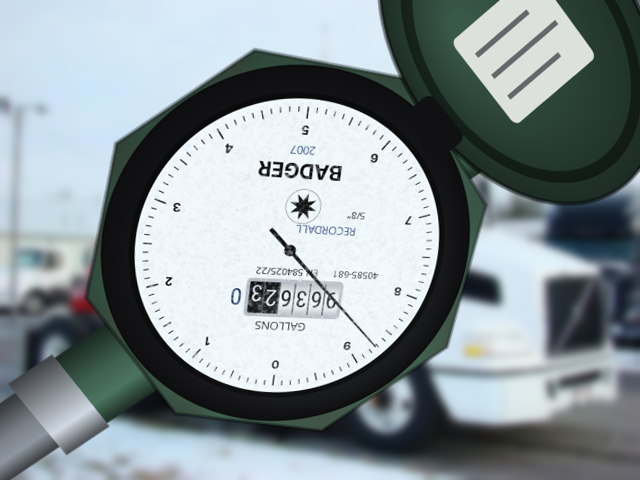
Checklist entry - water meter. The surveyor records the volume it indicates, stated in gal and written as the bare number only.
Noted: 9636228.7
